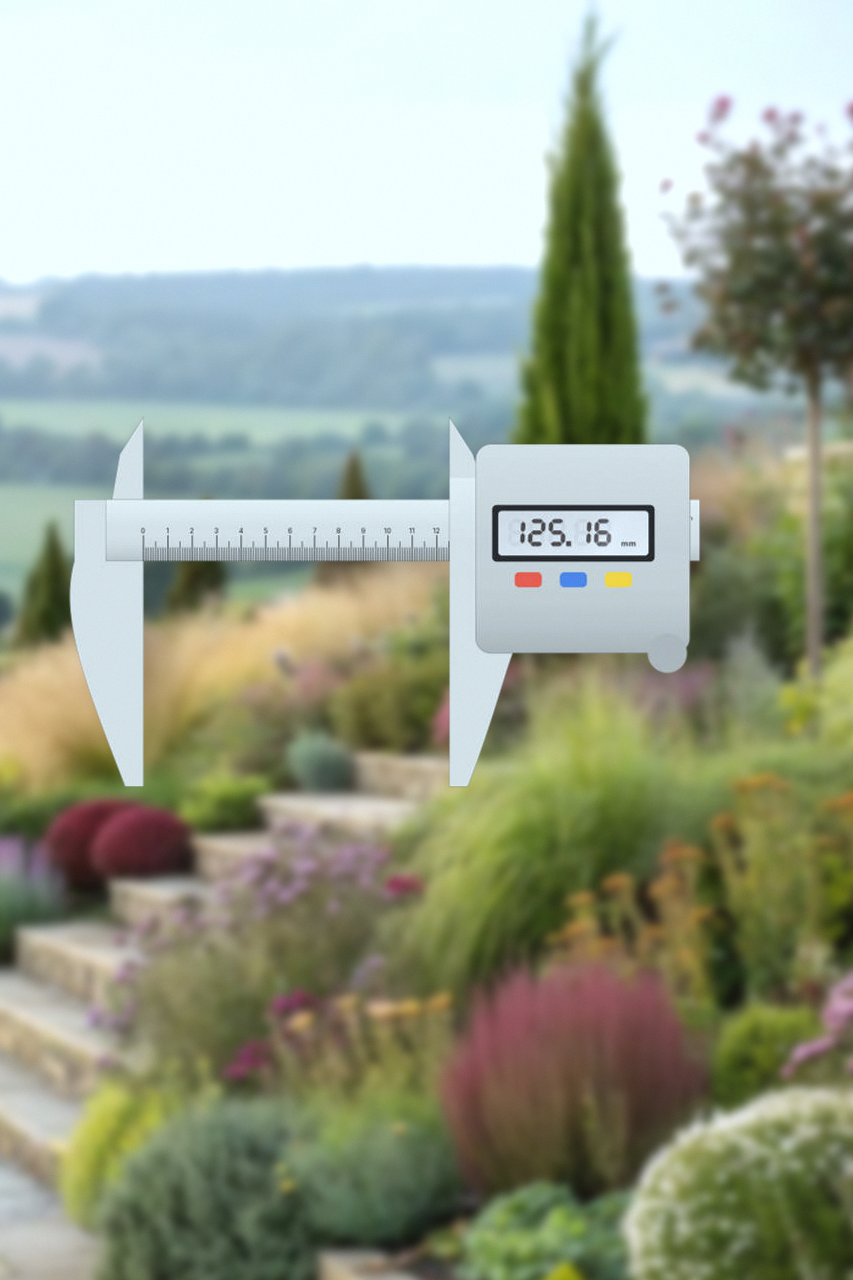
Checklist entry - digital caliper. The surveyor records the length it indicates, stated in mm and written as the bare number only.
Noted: 125.16
